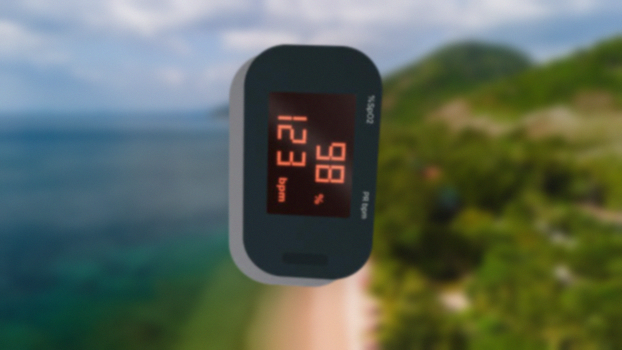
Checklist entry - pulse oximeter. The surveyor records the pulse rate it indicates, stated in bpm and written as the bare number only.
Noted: 123
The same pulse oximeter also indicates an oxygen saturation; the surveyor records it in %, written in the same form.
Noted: 98
